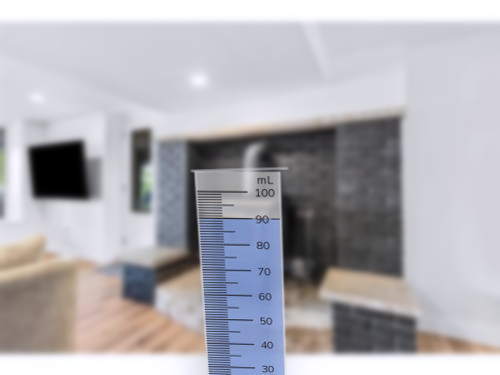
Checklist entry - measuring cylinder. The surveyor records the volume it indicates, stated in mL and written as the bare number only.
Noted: 90
